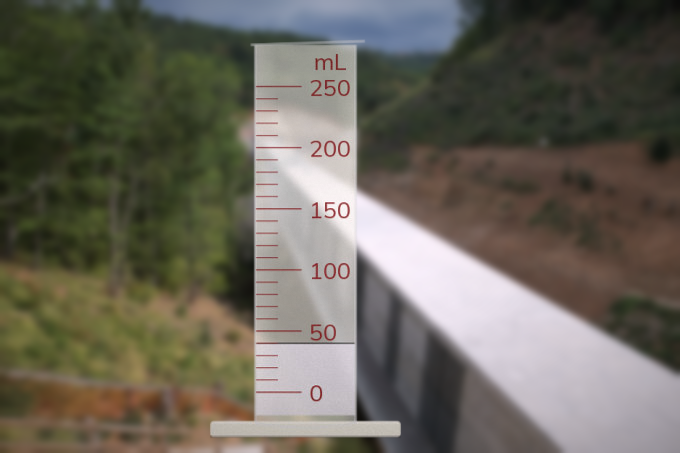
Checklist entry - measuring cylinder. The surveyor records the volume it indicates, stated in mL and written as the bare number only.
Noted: 40
